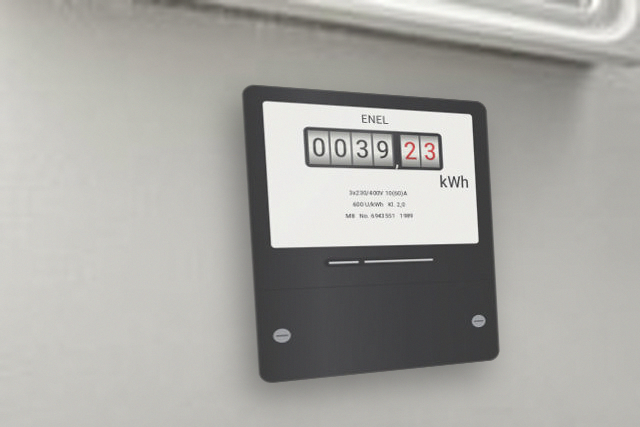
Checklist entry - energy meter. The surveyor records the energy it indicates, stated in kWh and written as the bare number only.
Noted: 39.23
